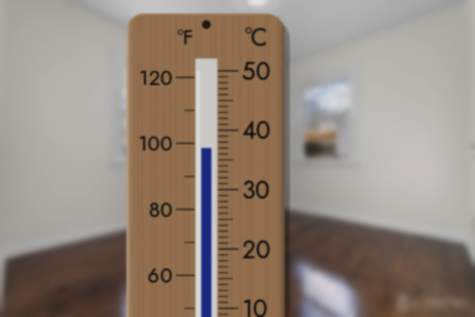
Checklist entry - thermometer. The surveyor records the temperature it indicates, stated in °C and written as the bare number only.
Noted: 37
